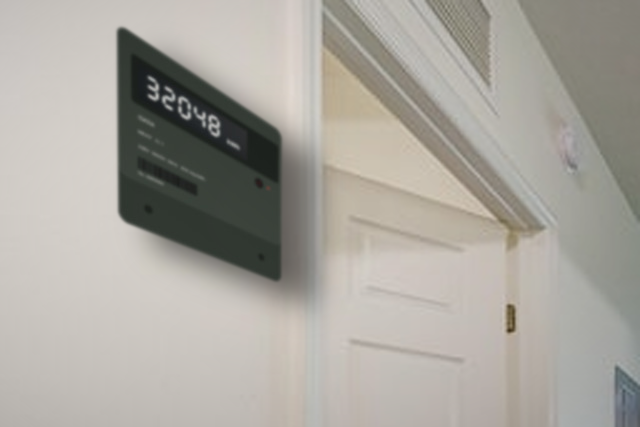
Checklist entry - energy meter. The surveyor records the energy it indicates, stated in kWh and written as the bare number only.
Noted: 32048
